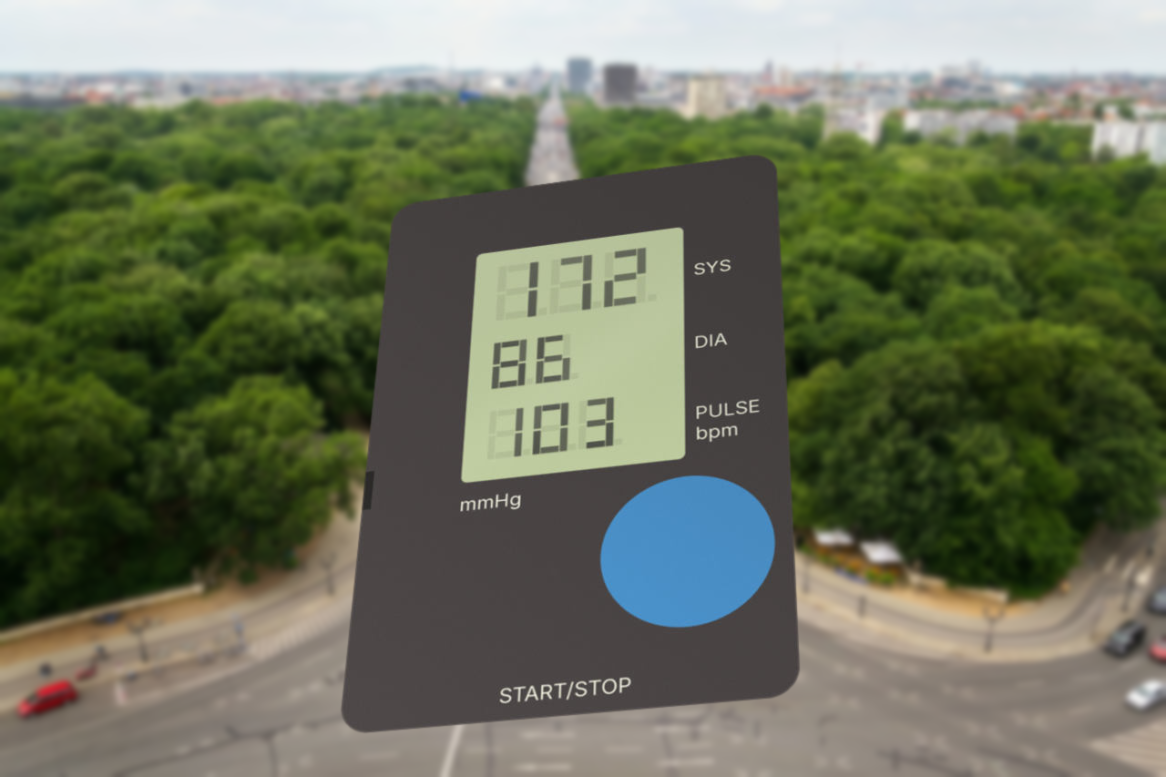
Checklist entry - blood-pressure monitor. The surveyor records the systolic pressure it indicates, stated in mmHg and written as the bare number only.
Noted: 172
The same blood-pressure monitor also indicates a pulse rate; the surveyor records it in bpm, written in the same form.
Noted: 103
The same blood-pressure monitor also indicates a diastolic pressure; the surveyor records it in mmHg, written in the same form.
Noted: 86
